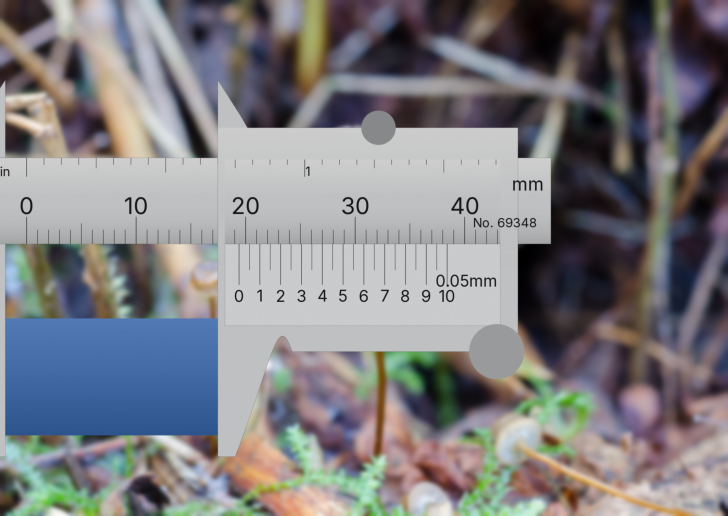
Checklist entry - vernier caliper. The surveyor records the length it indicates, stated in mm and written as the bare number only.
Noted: 19.4
